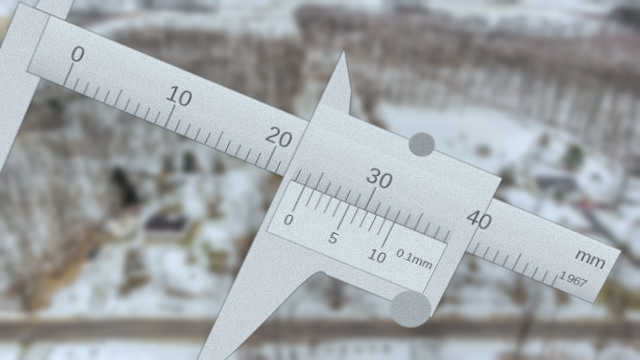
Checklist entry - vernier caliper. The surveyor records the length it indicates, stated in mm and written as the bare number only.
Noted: 24.0
